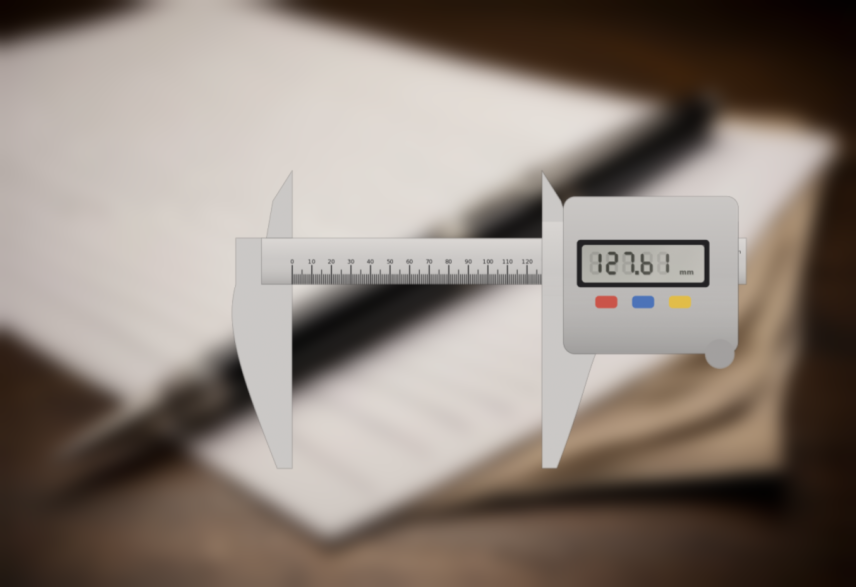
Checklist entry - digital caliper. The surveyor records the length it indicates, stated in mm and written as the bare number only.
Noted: 127.61
